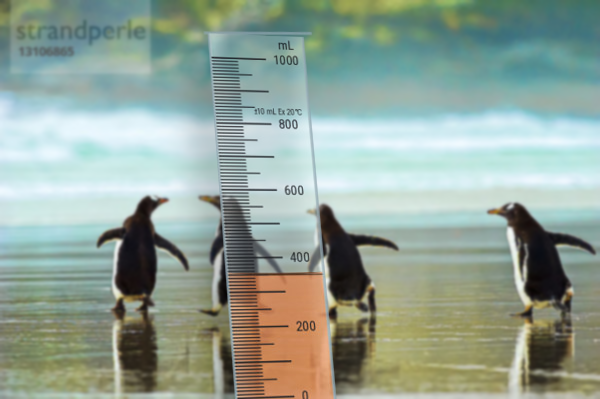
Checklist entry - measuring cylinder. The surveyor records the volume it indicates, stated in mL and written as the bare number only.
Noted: 350
